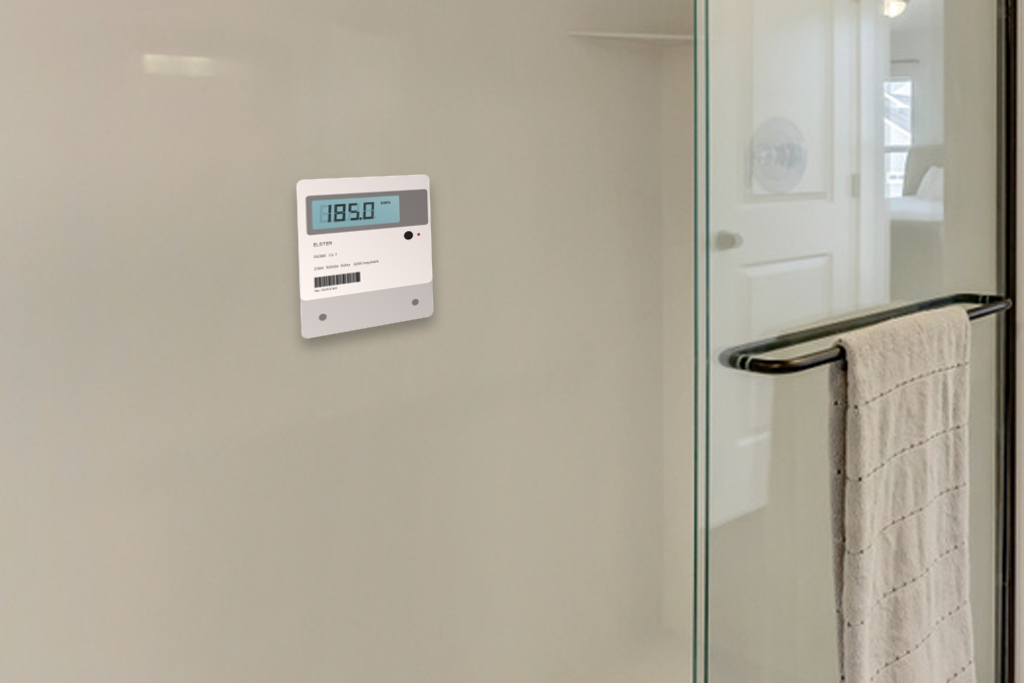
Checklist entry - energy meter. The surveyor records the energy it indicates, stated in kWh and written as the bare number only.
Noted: 185.0
